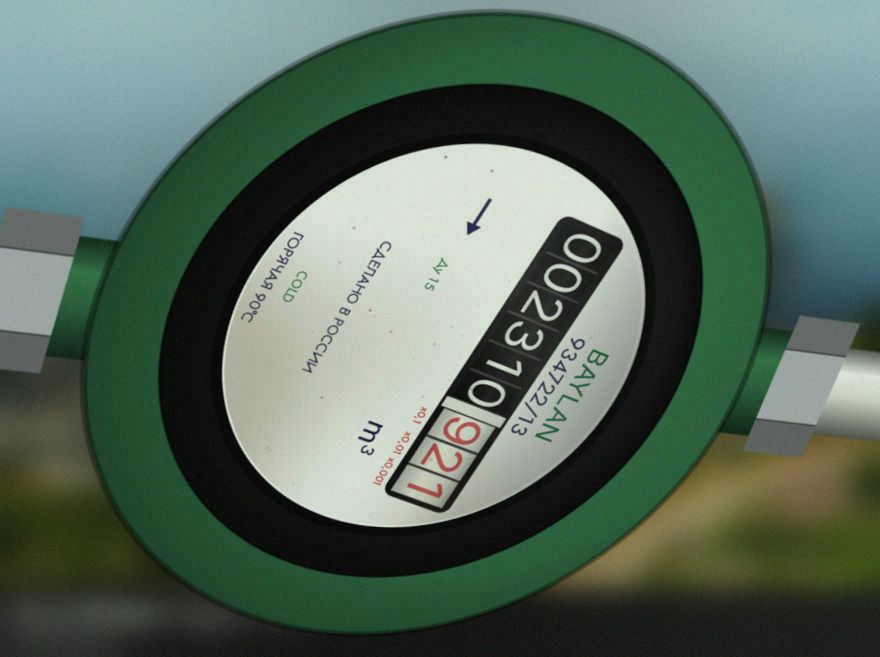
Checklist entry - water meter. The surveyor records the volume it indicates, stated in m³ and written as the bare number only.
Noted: 2310.921
